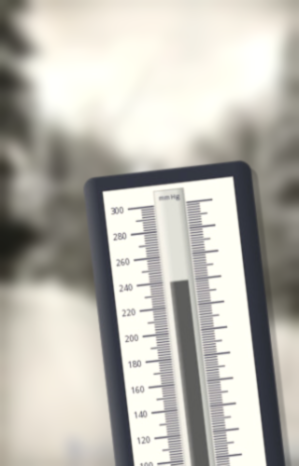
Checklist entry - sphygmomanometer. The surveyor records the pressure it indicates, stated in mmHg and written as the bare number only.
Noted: 240
